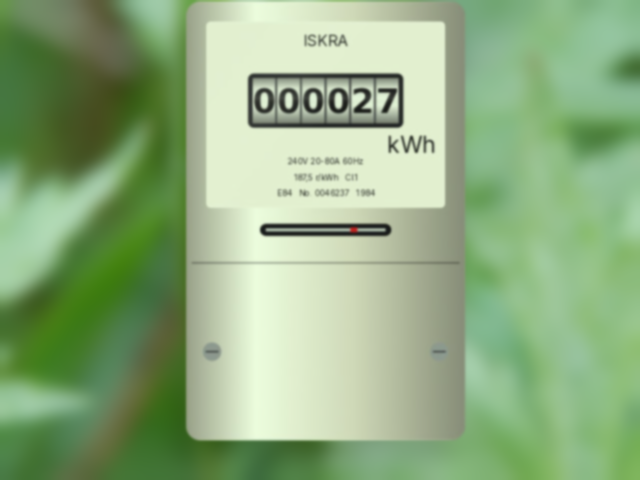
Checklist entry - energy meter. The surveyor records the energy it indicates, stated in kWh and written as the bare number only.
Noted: 27
